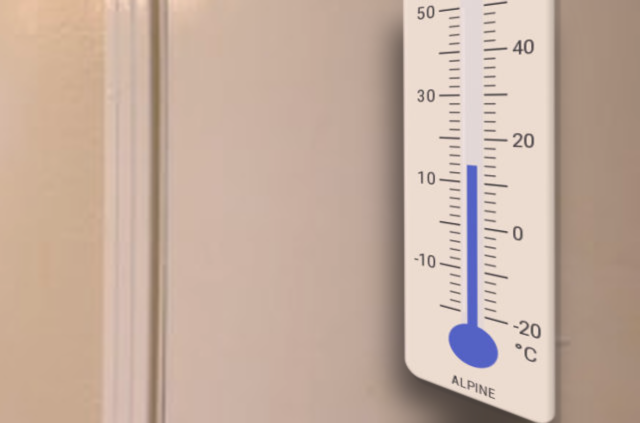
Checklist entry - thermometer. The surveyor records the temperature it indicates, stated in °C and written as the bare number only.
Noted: 14
